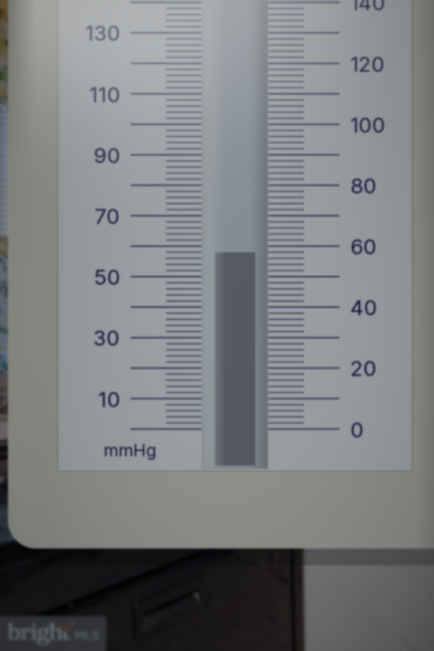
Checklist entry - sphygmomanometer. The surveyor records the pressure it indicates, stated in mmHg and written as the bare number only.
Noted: 58
